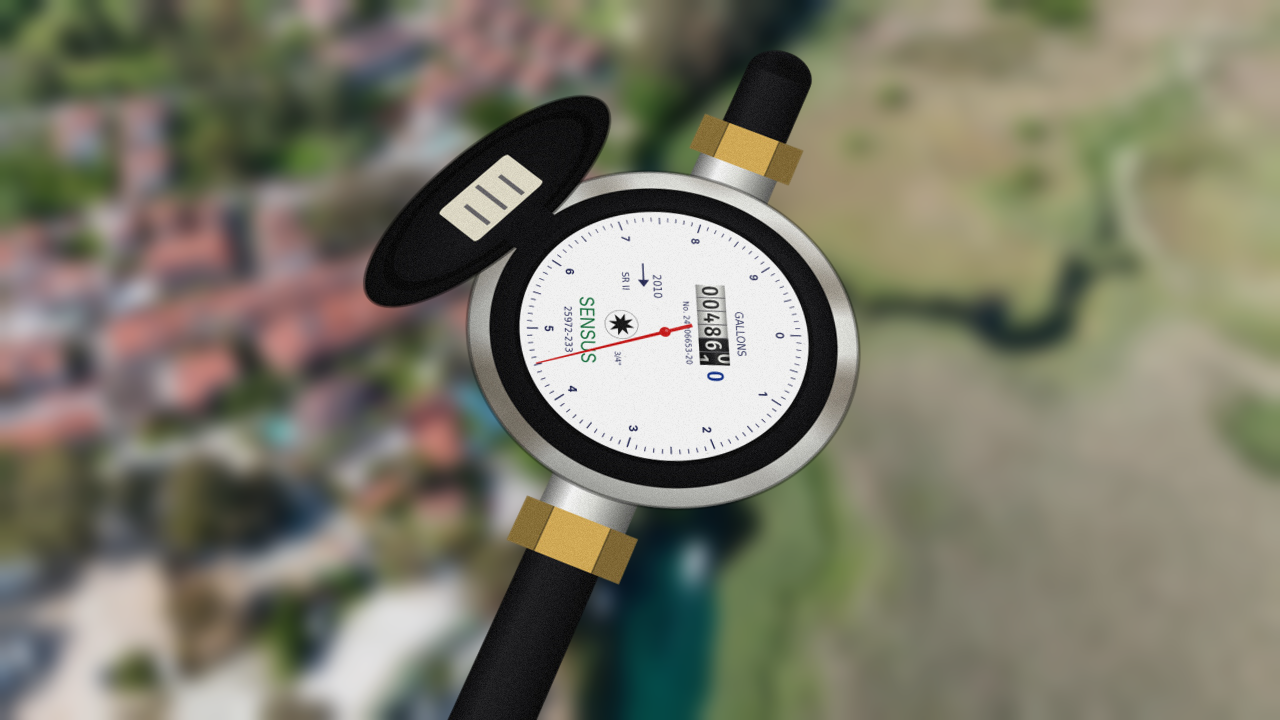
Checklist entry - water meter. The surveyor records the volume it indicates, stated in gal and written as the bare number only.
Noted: 48604.5
